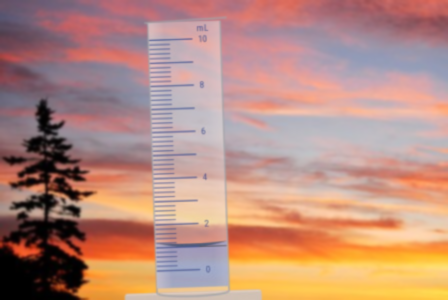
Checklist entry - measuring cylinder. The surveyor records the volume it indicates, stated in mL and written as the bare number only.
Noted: 1
